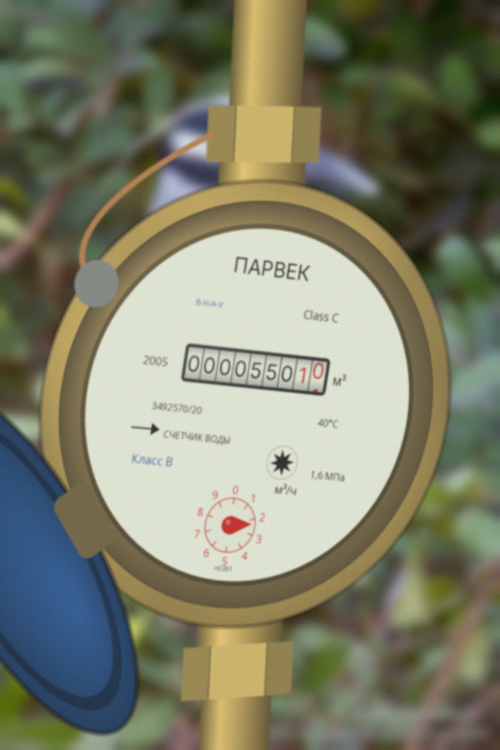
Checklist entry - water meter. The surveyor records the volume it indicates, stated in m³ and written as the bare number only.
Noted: 550.102
